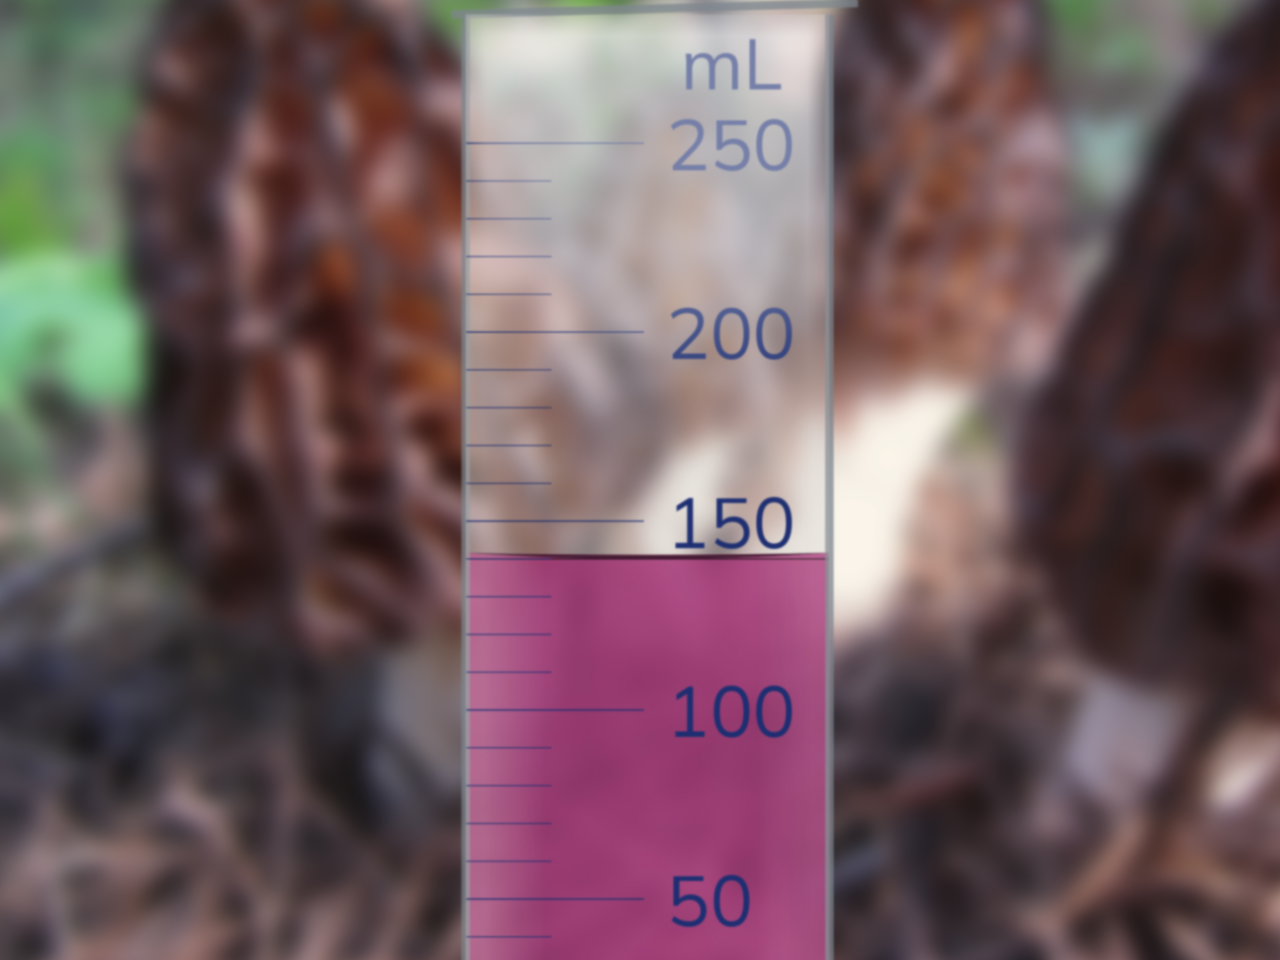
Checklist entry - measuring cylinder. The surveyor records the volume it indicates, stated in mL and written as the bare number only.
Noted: 140
